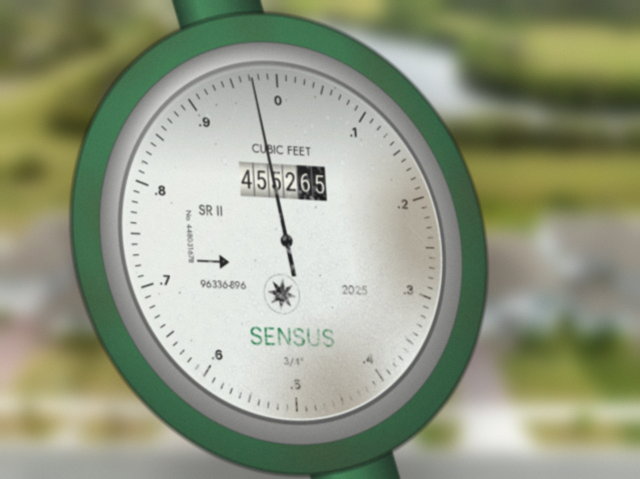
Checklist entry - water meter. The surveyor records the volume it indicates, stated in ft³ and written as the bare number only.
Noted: 455264.97
